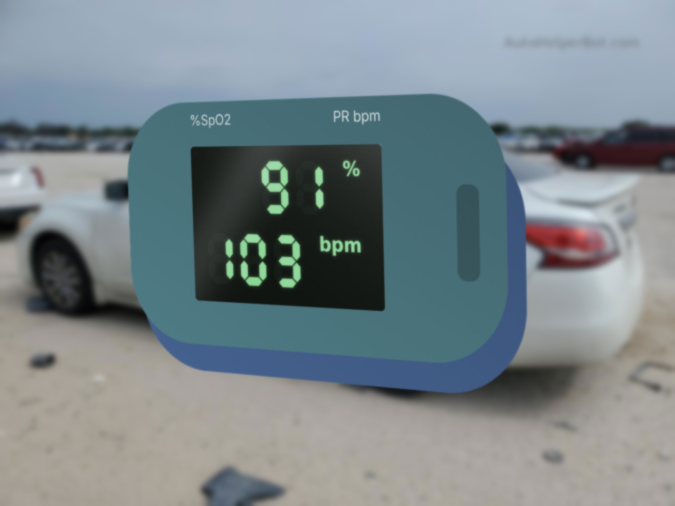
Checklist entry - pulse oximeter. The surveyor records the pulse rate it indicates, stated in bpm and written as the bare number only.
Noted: 103
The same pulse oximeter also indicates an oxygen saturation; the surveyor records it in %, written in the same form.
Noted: 91
